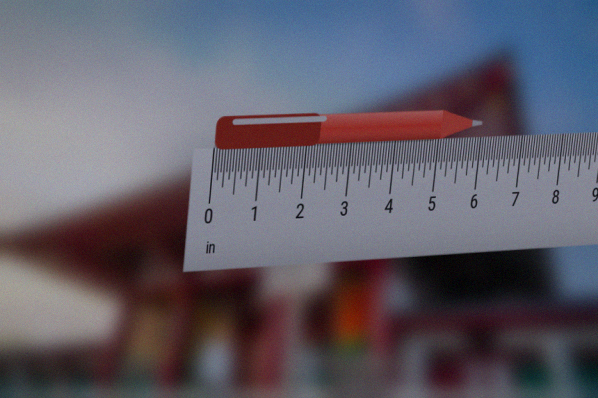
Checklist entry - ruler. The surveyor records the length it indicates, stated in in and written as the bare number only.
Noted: 6
